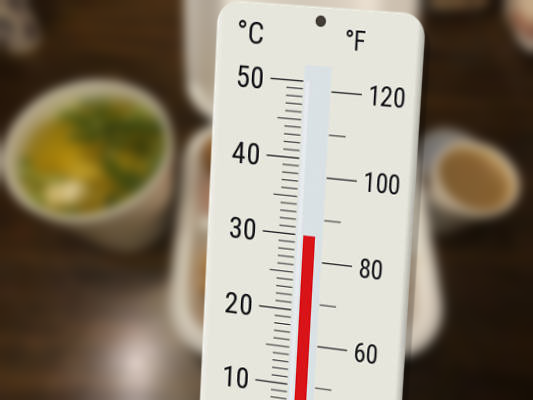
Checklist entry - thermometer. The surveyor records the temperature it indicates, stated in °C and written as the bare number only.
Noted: 30
